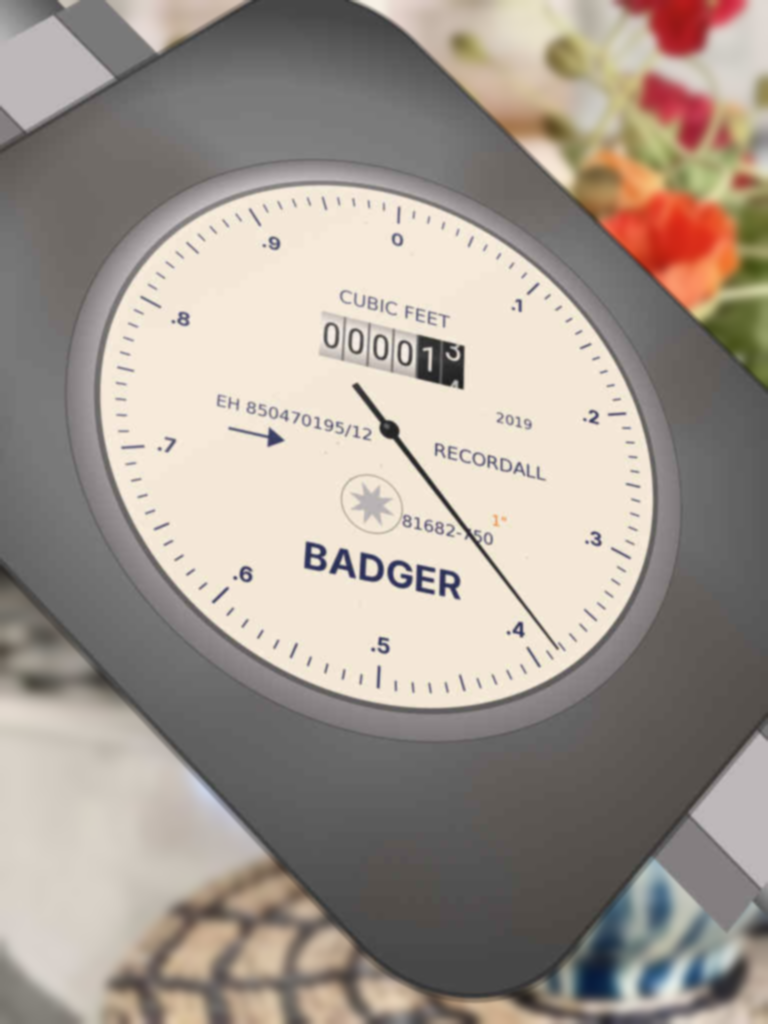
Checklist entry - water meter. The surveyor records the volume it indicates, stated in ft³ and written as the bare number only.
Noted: 13.38
